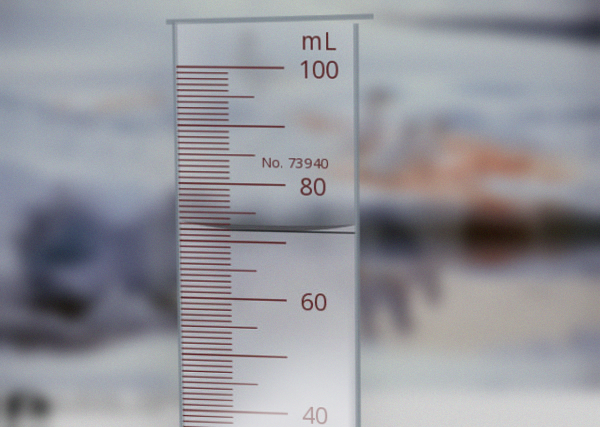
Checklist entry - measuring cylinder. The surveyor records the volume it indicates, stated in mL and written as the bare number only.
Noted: 72
